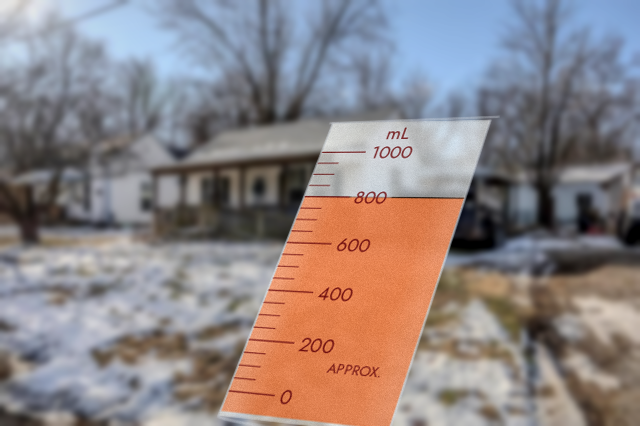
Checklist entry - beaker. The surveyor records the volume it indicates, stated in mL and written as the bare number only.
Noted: 800
